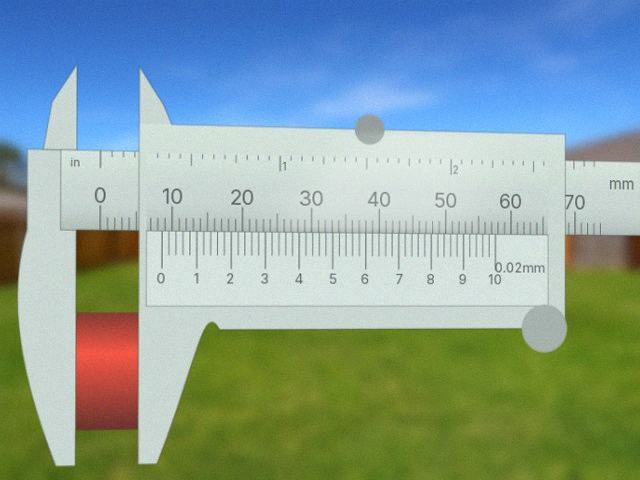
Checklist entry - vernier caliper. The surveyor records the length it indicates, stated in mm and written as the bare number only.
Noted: 8.6
